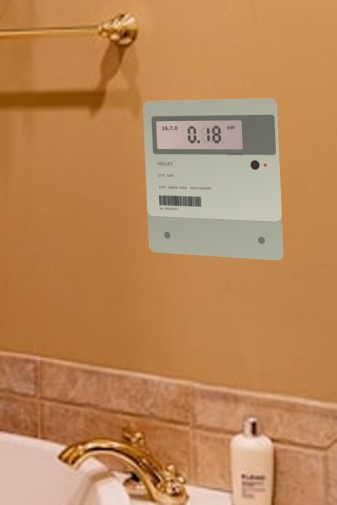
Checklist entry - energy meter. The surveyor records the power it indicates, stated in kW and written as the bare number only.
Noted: 0.18
